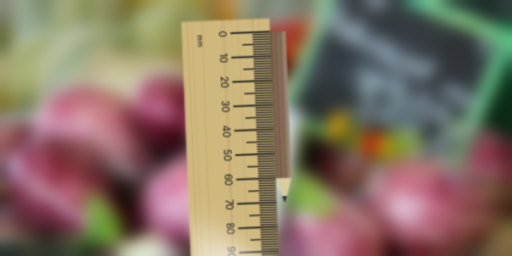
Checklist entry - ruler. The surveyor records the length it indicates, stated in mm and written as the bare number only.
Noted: 70
